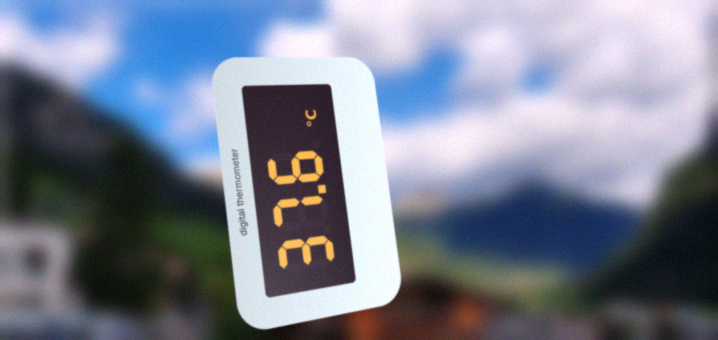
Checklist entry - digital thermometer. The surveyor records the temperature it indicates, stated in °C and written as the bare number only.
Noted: 37.6
